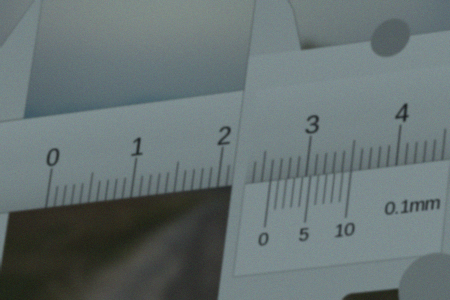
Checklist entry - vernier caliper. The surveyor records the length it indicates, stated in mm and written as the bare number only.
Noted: 26.0
